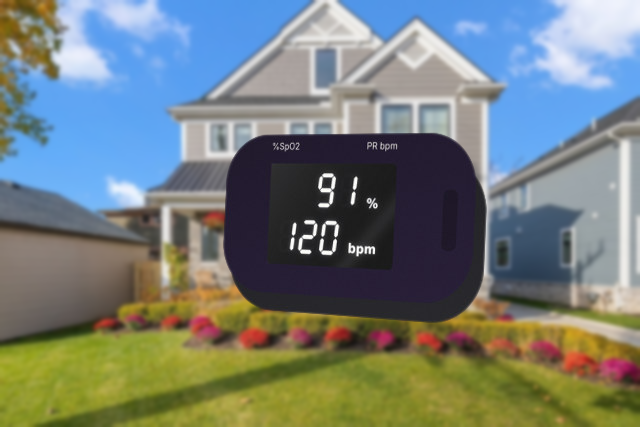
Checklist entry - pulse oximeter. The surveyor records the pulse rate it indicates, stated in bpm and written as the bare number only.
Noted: 120
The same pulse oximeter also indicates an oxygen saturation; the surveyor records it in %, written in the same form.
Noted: 91
